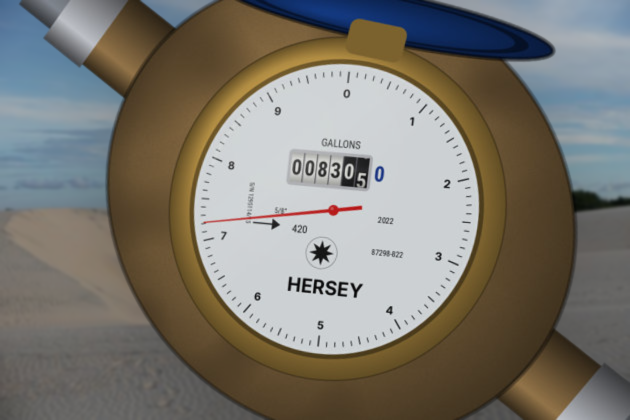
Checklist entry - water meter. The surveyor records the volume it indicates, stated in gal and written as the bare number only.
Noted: 83047.2
